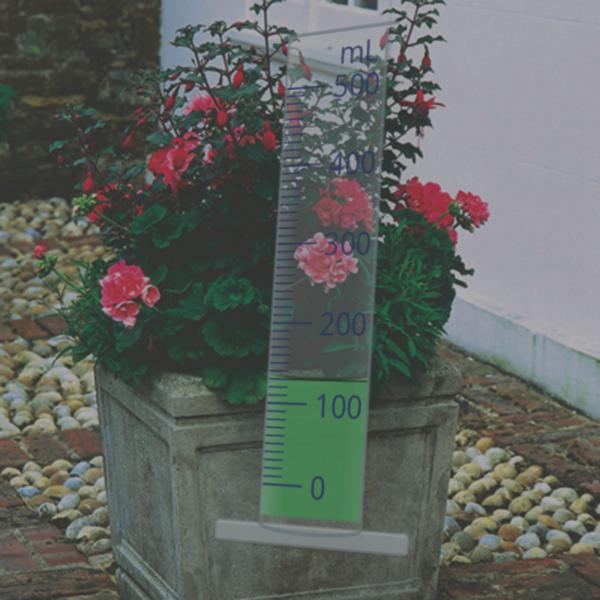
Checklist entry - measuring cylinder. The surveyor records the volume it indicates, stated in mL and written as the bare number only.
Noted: 130
